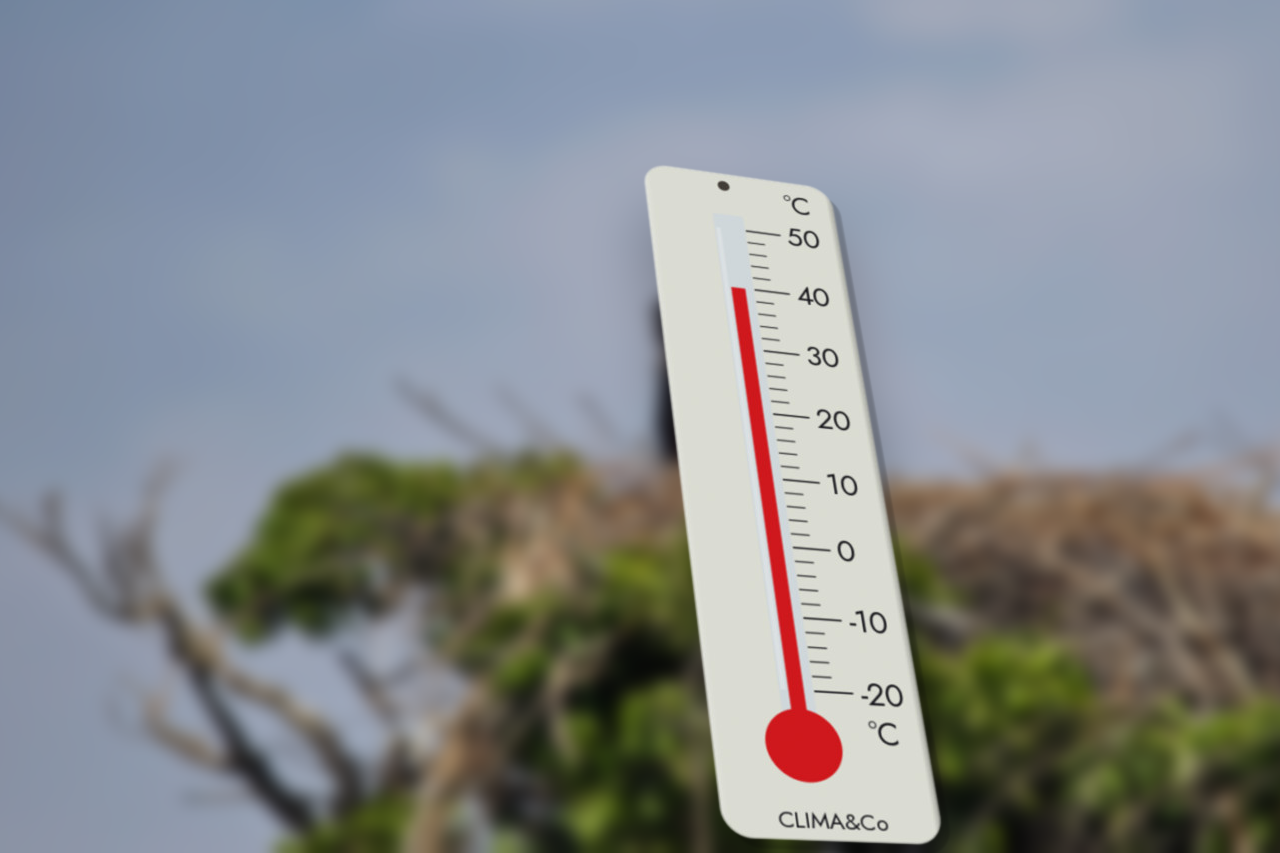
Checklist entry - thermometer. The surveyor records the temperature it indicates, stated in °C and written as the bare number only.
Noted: 40
